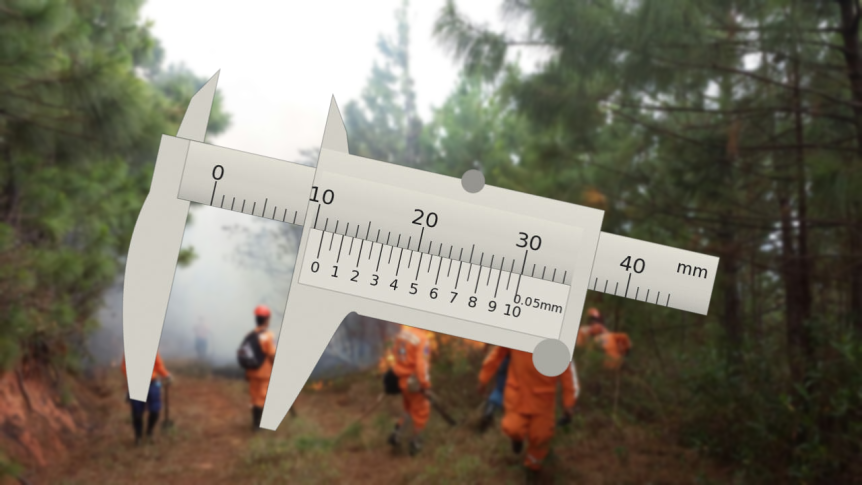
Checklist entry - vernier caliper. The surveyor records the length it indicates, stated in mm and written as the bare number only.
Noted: 10.9
